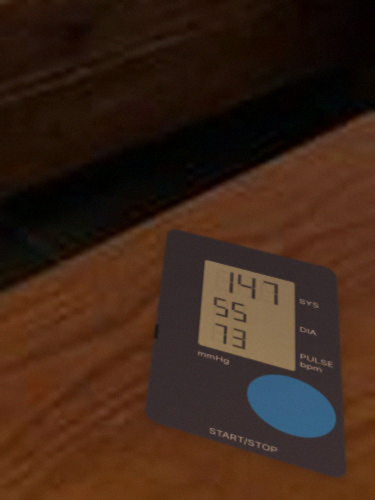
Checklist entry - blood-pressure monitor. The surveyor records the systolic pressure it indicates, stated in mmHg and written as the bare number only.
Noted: 147
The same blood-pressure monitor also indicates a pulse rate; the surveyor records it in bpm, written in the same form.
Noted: 73
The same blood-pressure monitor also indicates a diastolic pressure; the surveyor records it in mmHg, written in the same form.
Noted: 55
